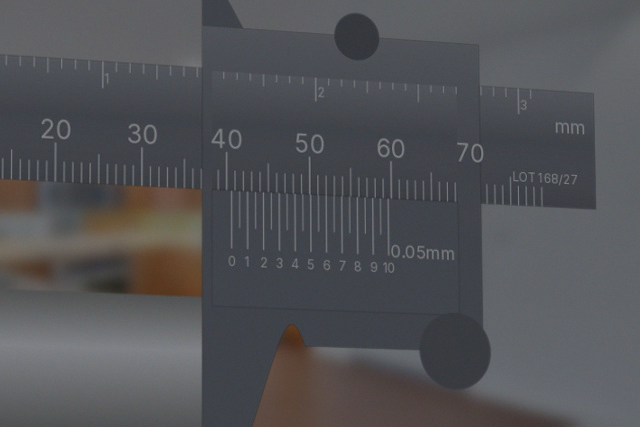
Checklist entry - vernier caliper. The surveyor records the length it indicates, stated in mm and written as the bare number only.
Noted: 40.6
